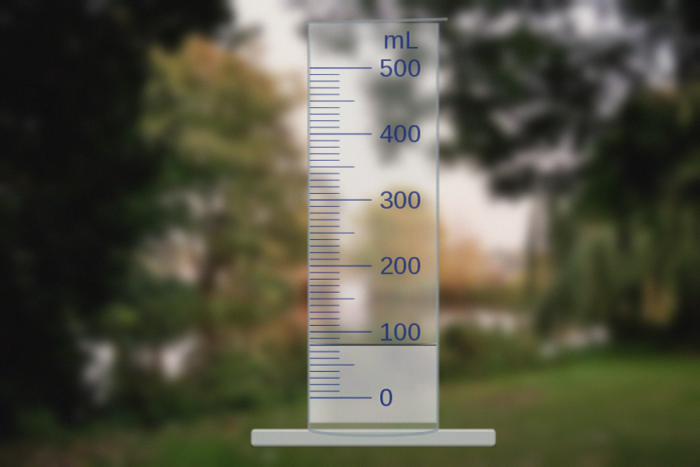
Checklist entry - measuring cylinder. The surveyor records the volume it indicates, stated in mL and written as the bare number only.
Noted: 80
